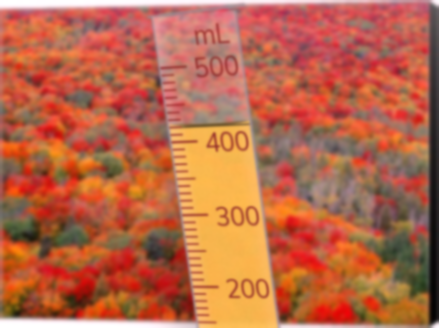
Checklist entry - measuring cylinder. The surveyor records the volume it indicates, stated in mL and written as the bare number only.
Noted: 420
